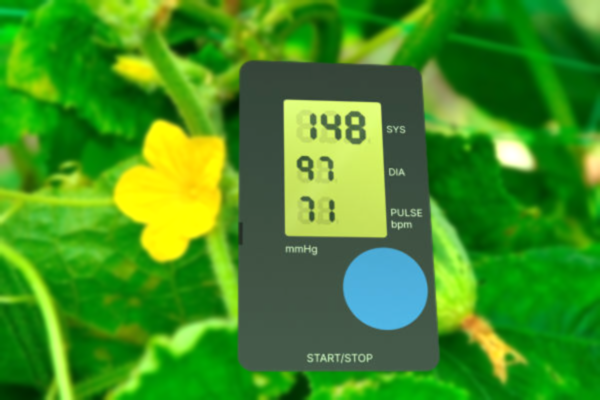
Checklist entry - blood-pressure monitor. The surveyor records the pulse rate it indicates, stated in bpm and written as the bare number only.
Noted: 71
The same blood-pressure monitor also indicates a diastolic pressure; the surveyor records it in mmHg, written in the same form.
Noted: 97
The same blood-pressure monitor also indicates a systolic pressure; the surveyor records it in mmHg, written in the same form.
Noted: 148
